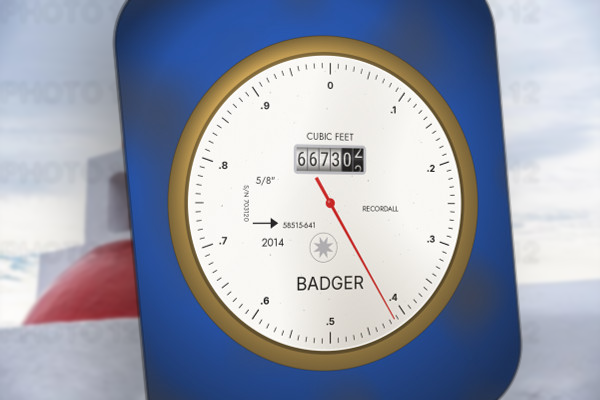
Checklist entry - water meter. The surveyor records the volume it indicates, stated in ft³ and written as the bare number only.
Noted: 667302.41
